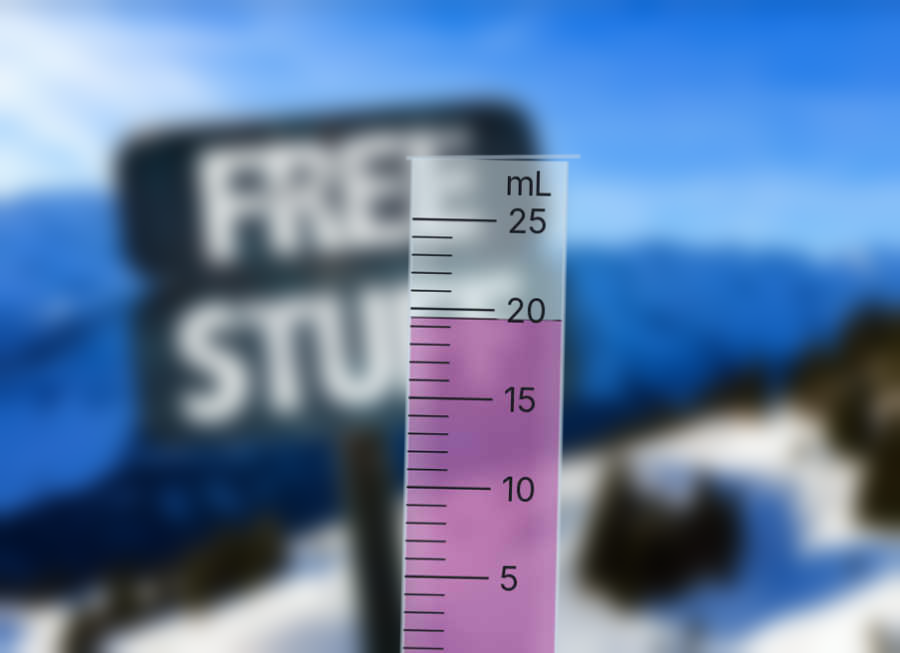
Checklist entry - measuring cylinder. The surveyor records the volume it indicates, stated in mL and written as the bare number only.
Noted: 19.5
